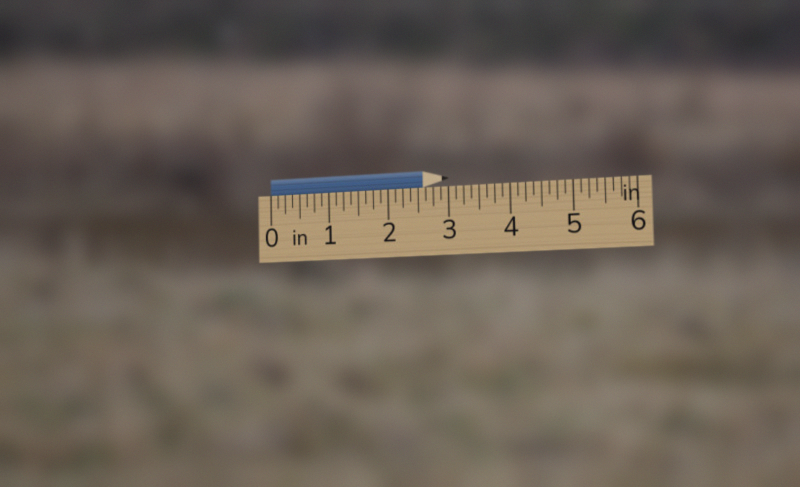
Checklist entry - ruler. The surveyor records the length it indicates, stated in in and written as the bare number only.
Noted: 3
